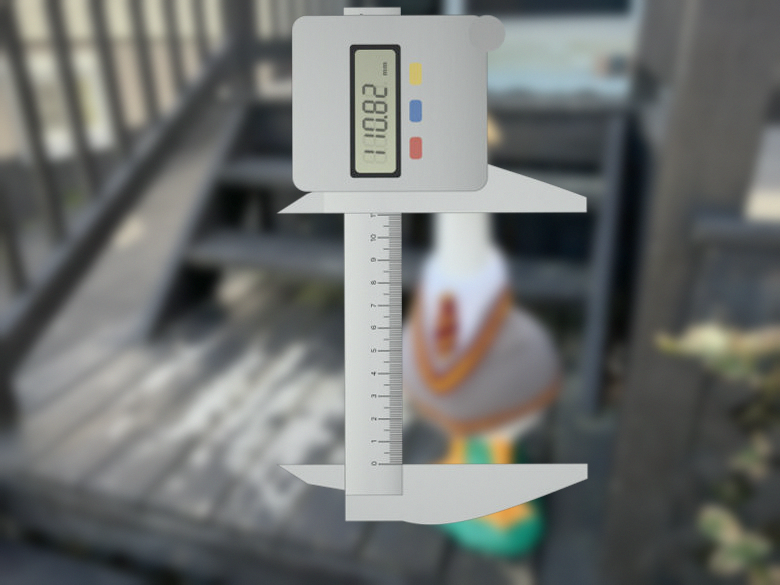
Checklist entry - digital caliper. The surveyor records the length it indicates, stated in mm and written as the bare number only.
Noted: 110.82
